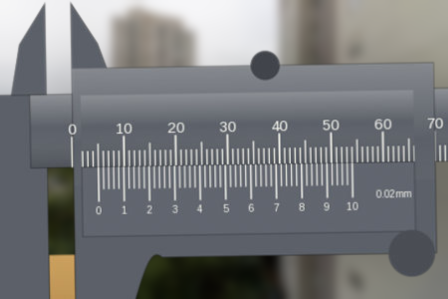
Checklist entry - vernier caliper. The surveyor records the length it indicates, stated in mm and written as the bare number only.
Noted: 5.0
